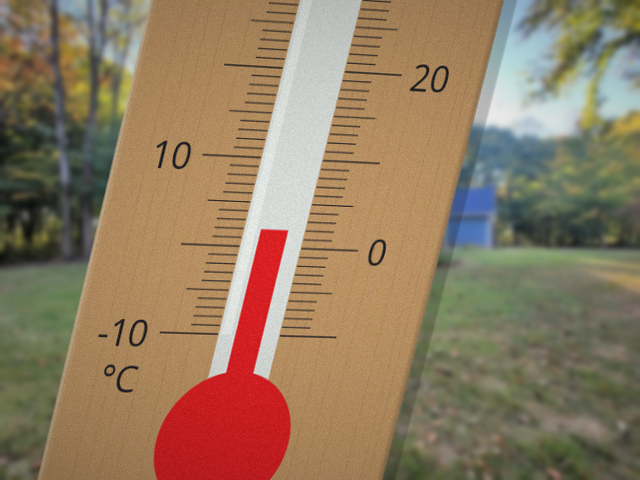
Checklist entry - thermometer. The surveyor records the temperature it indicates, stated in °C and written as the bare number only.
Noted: 2
